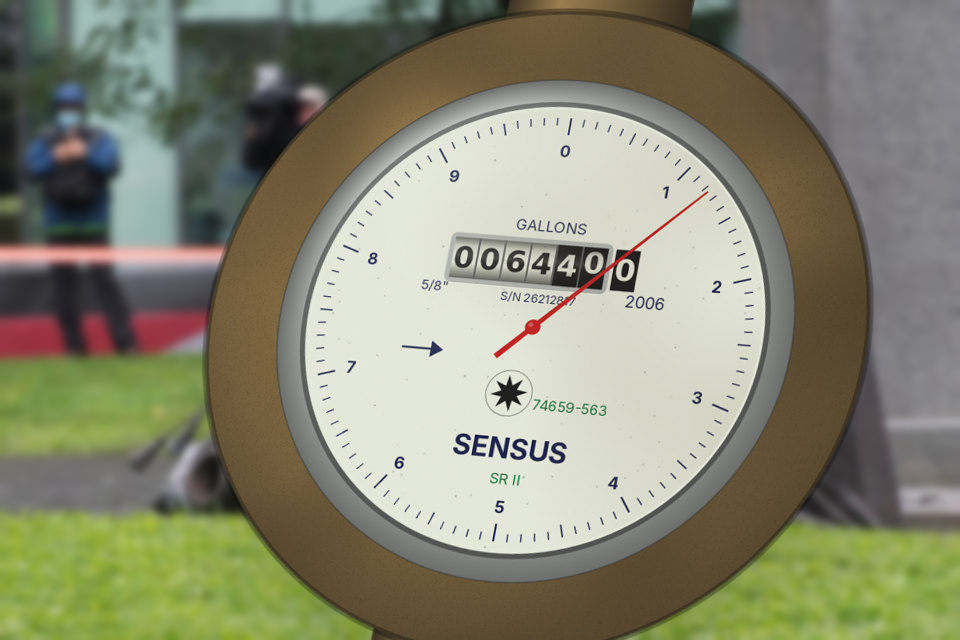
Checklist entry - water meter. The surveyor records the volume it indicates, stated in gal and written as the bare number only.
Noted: 64401.2
